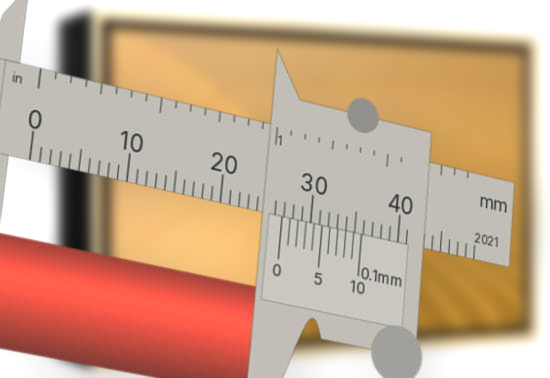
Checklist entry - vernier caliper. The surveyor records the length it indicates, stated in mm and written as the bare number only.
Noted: 26.8
